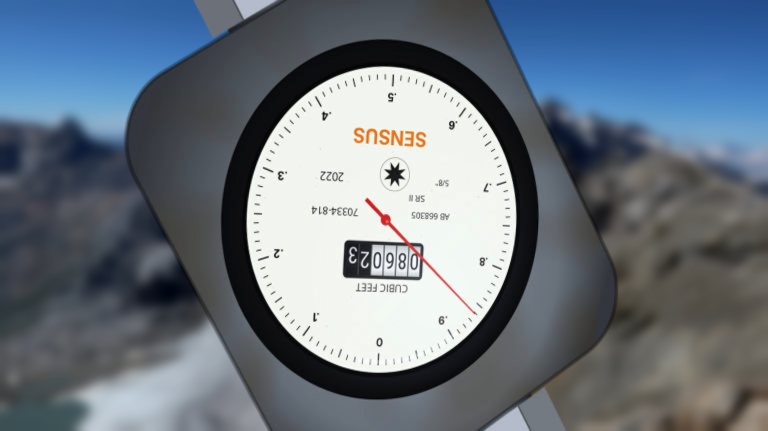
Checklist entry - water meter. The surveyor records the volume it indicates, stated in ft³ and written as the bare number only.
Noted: 86022.86
